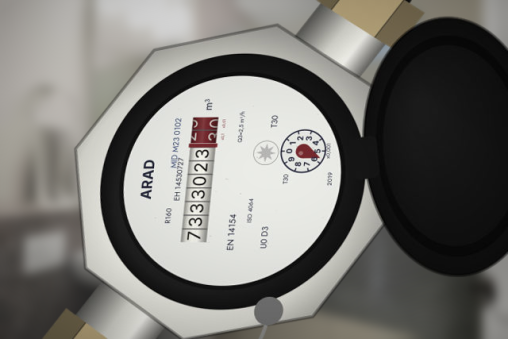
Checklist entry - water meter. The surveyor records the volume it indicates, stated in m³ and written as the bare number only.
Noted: 7333023.295
